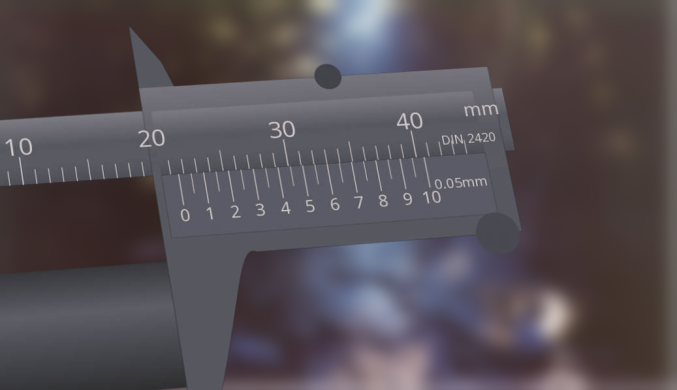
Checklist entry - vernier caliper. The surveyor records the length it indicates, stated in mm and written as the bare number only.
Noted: 21.6
